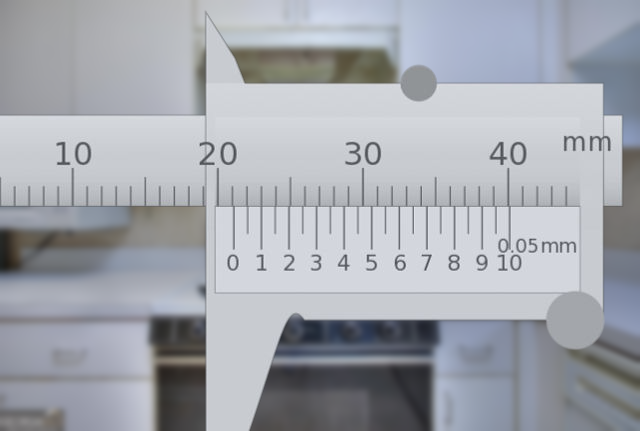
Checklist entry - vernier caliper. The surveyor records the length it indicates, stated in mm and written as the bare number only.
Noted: 21.1
